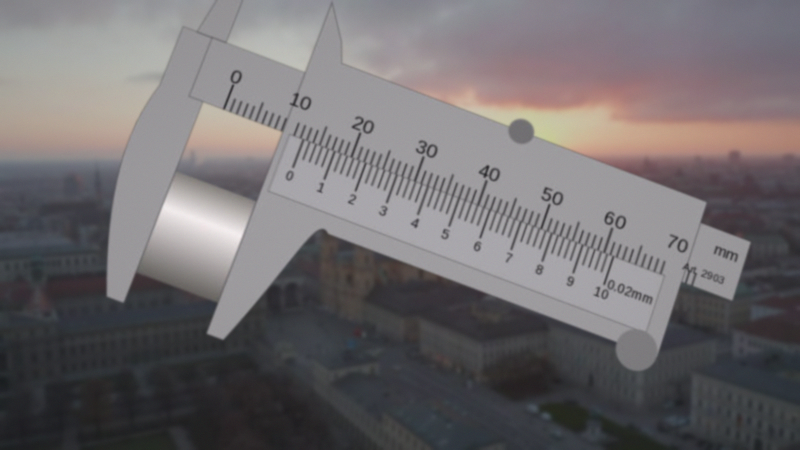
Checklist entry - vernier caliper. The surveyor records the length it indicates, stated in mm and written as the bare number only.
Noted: 12.5
